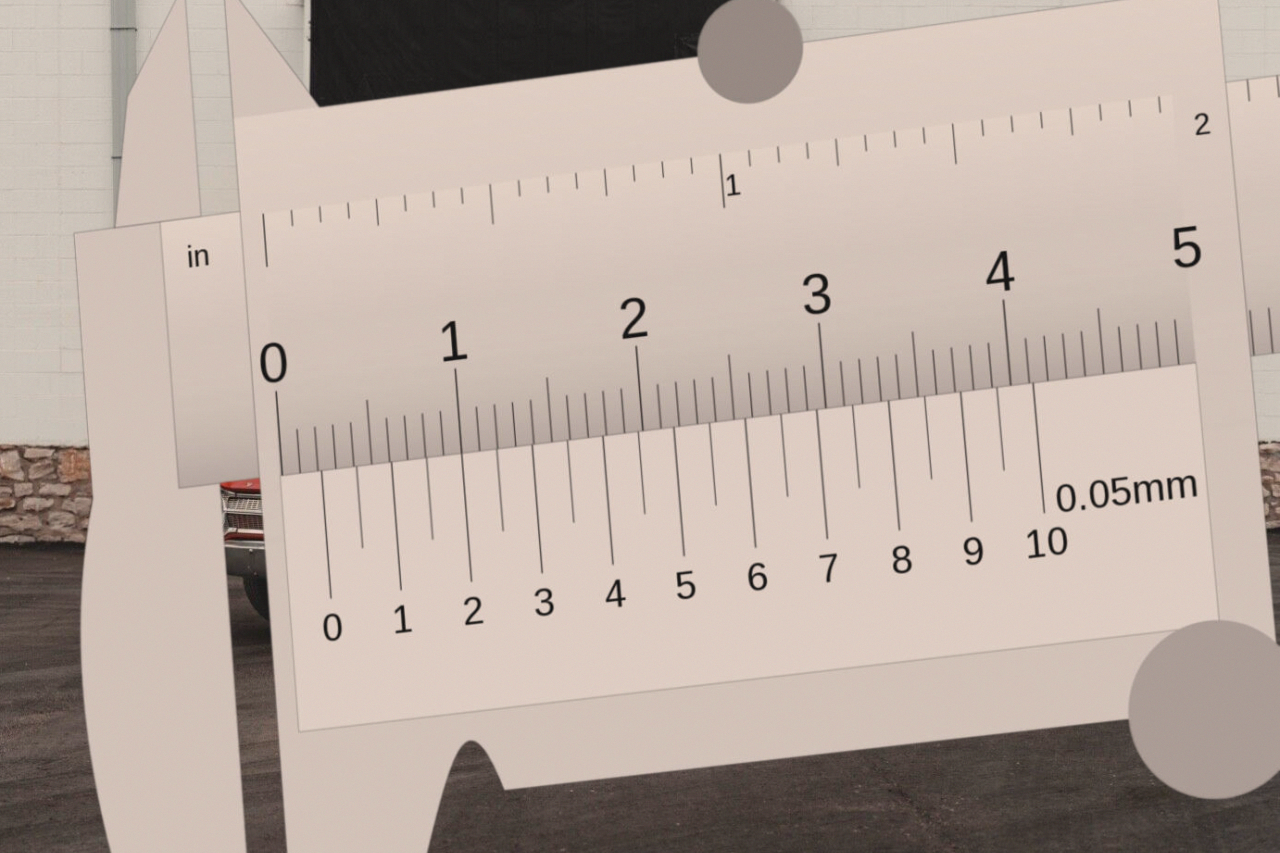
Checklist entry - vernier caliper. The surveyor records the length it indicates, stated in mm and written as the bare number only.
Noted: 2.2
